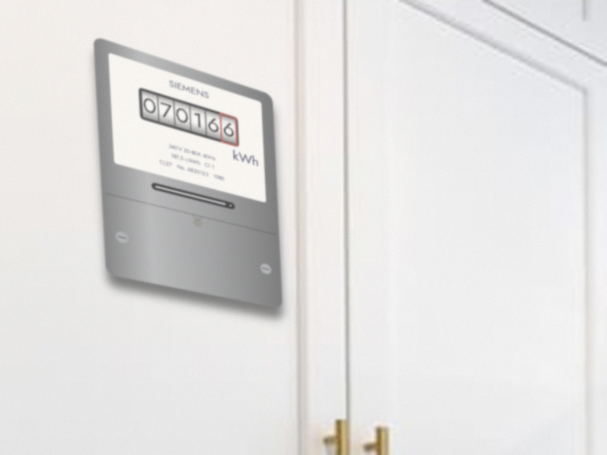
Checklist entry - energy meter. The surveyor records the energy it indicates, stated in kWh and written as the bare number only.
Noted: 7016.6
